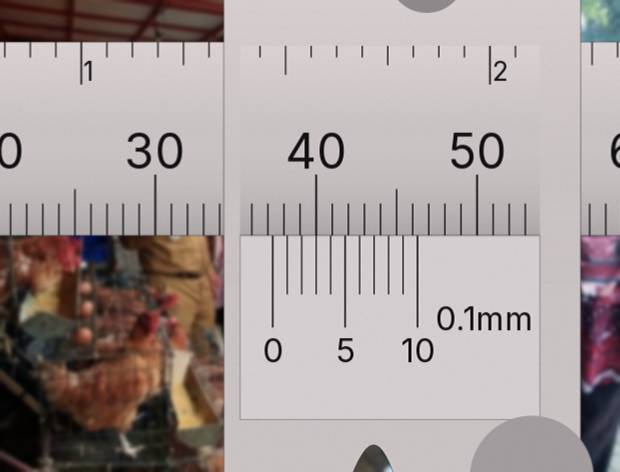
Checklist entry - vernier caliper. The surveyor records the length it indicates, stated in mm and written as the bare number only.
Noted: 37.3
